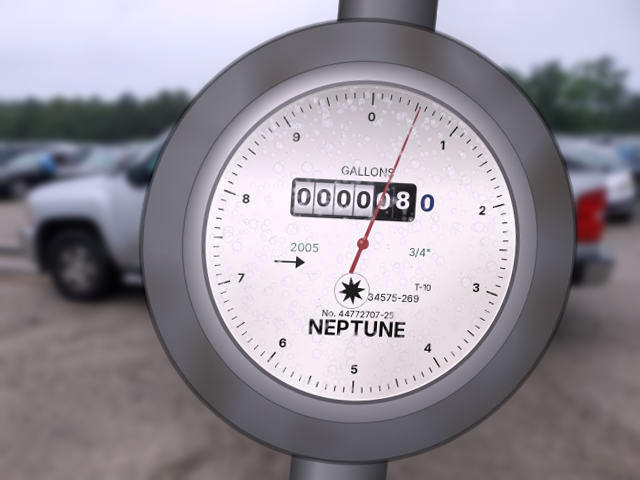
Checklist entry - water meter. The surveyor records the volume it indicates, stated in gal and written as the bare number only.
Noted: 80.5
